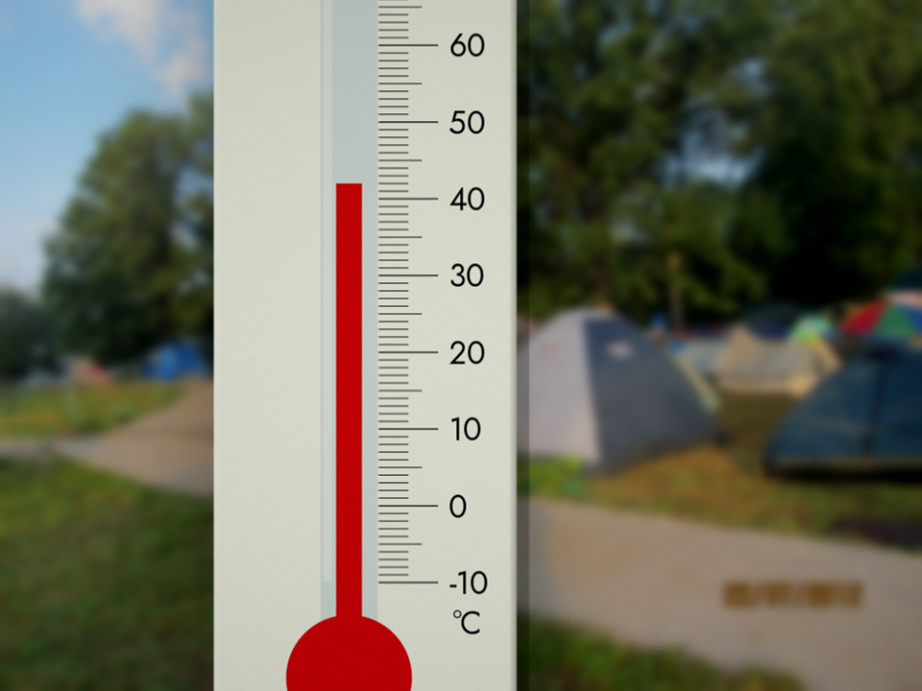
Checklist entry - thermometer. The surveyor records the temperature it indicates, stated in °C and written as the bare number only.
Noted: 42
